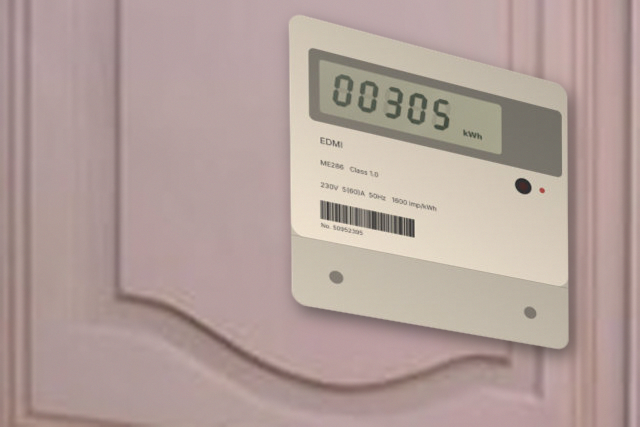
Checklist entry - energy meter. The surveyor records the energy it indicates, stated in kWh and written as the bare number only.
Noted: 305
